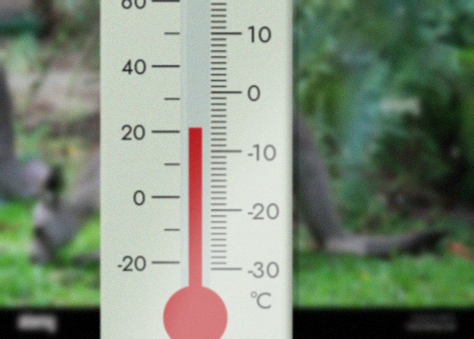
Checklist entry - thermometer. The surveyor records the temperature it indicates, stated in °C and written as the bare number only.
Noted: -6
